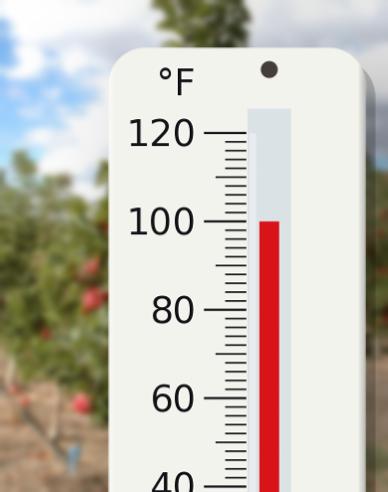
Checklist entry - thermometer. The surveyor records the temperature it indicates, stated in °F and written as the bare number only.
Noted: 100
